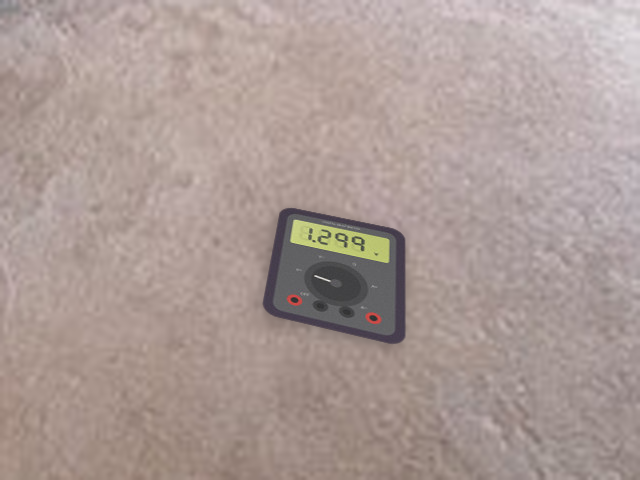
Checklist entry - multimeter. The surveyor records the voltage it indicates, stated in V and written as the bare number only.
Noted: 1.299
